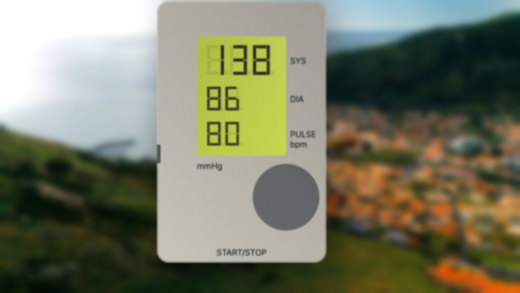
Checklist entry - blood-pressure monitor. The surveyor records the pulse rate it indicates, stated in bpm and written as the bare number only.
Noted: 80
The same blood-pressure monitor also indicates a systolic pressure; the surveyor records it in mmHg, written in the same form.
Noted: 138
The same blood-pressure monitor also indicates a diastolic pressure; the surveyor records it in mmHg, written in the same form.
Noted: 86
